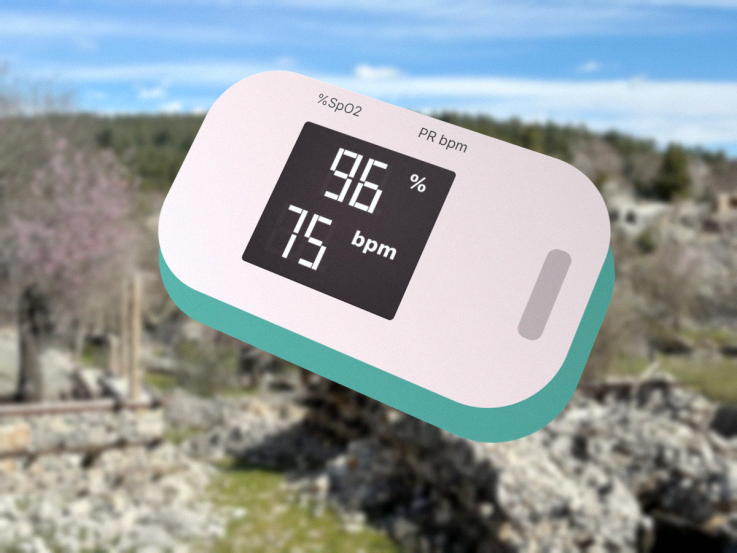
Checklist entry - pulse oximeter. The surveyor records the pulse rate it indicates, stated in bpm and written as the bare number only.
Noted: 75
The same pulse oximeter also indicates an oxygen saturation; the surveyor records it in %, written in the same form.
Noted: 96
